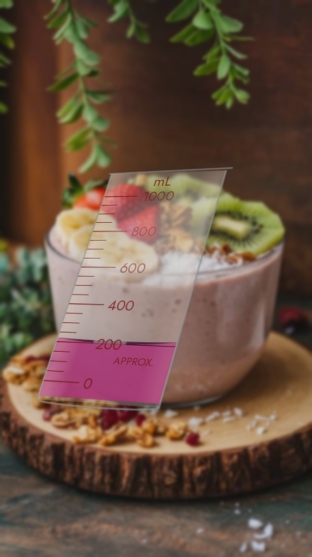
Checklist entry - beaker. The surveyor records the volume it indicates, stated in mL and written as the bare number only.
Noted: 200
